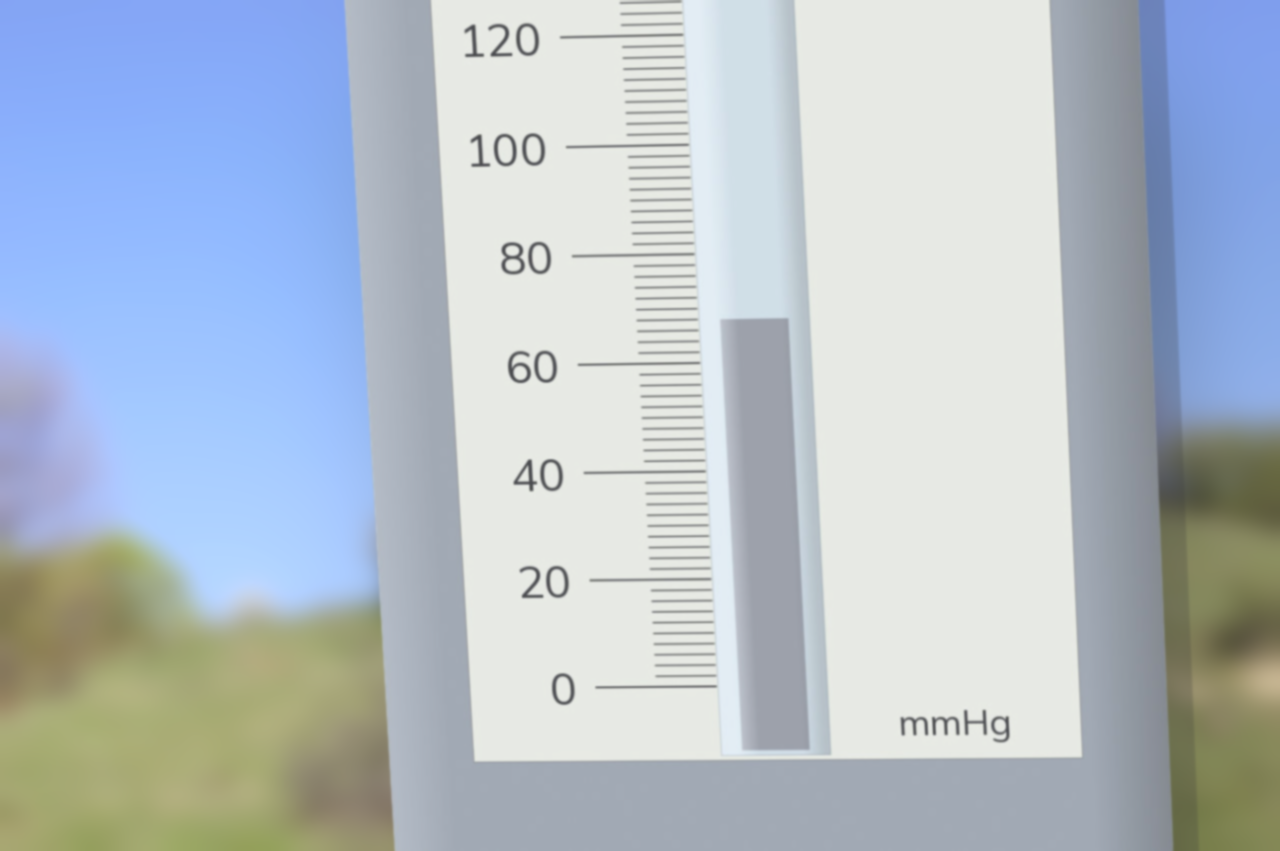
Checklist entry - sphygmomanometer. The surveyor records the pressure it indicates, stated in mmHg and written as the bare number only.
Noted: 68
